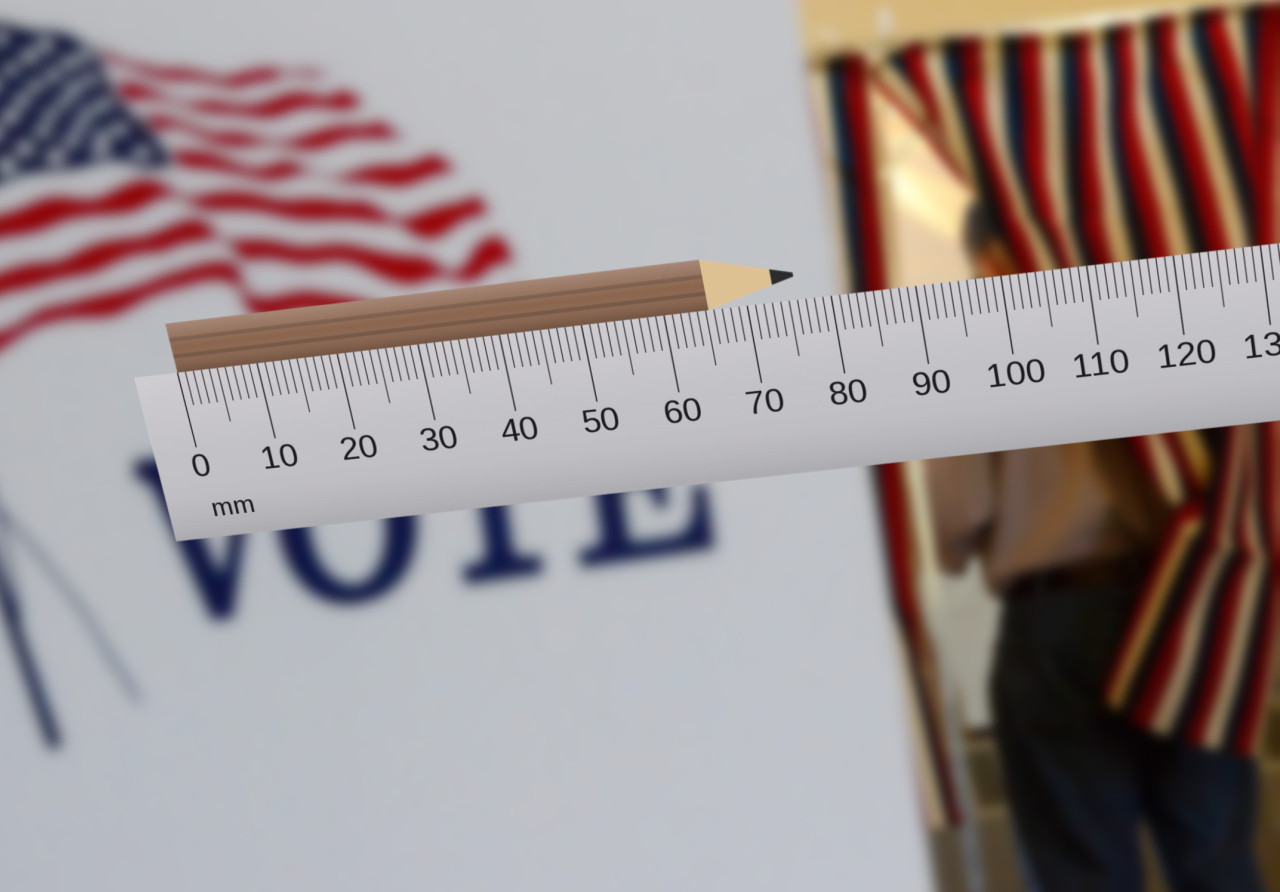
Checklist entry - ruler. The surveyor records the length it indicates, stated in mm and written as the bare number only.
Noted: 76
